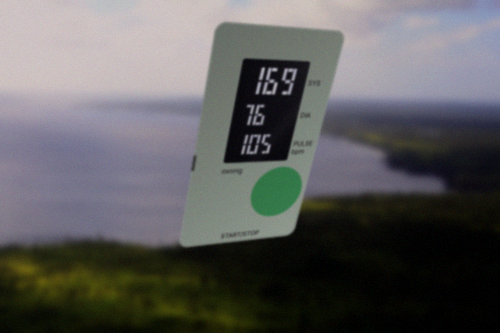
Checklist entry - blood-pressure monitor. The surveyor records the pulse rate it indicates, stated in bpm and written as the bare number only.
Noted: 105
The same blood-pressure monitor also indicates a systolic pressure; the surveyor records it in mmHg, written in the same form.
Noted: 169
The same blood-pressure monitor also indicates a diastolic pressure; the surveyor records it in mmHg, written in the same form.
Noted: 76
